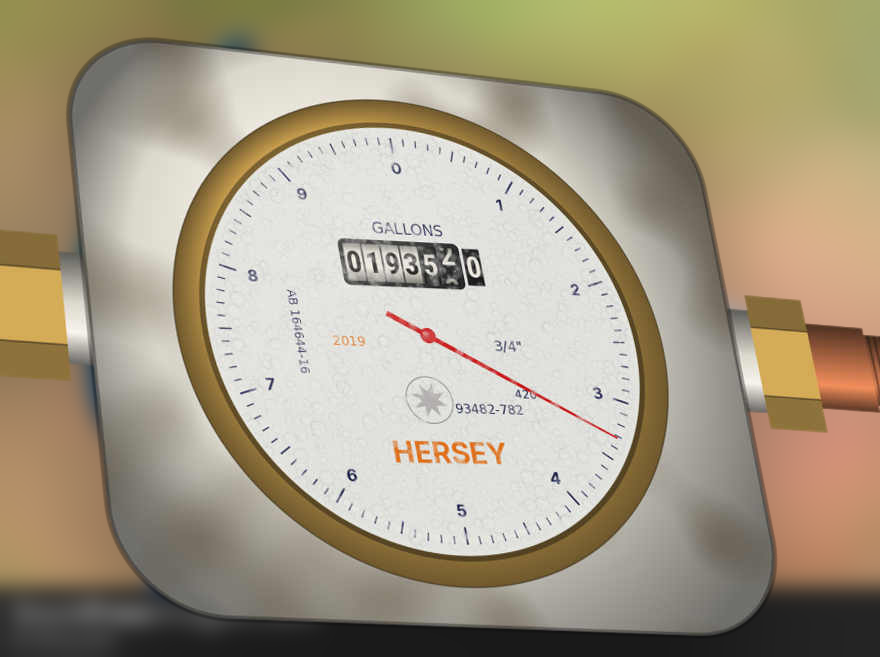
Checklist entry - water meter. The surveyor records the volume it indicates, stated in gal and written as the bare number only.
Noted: 193523.3
